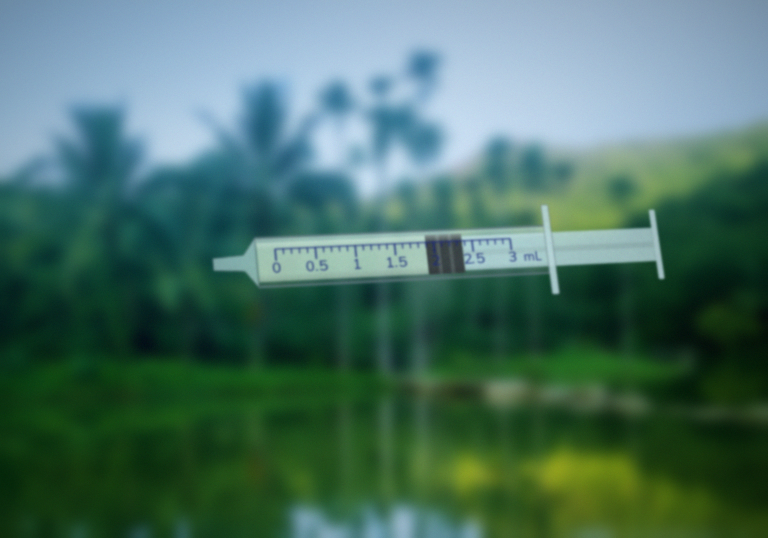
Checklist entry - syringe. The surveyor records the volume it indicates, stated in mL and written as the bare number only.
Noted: 1.9
